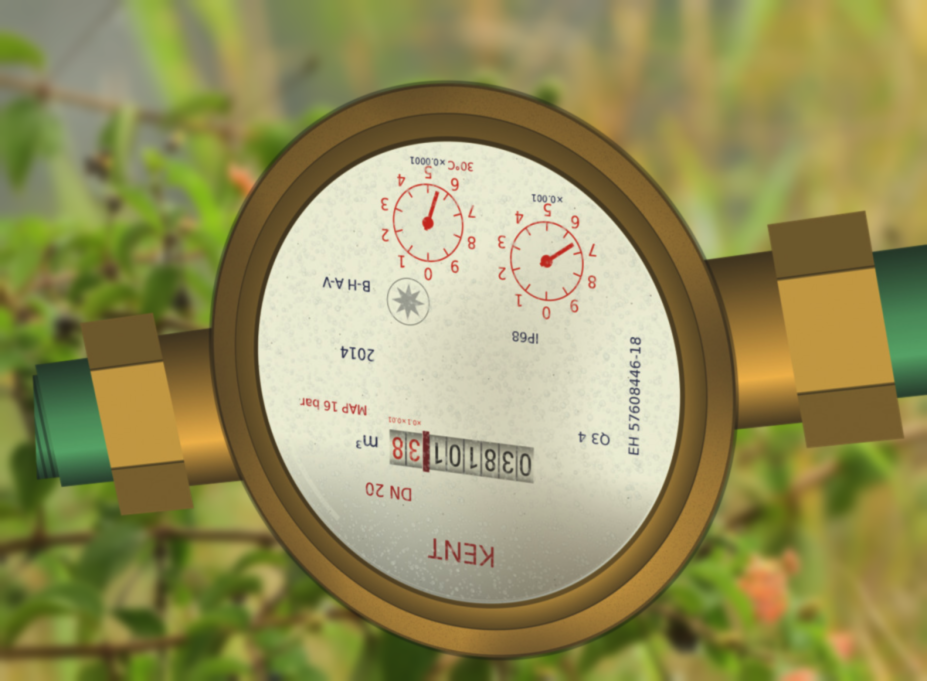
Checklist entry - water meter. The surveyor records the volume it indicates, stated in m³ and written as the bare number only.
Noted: 38101.3865
